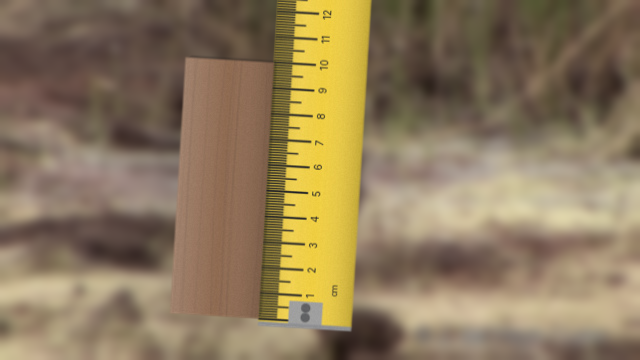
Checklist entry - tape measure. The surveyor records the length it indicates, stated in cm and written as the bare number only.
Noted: 10
